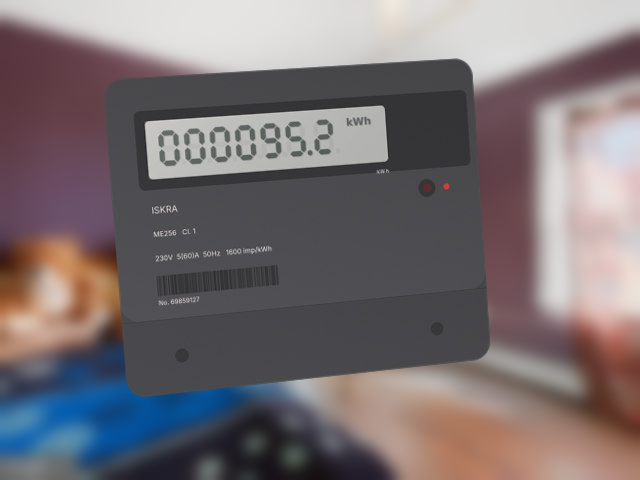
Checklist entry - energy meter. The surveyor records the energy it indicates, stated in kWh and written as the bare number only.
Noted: 95.2
